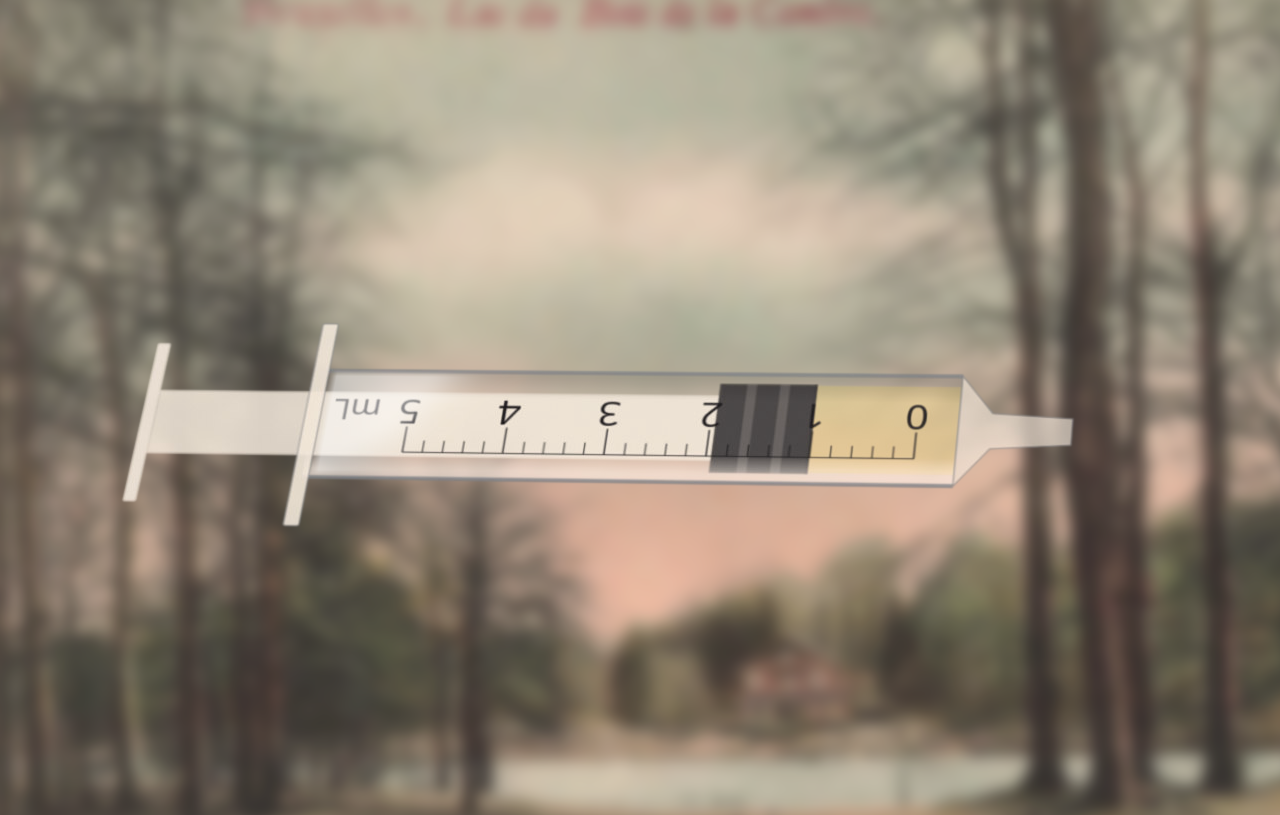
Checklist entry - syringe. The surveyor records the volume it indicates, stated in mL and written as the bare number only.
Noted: 1
